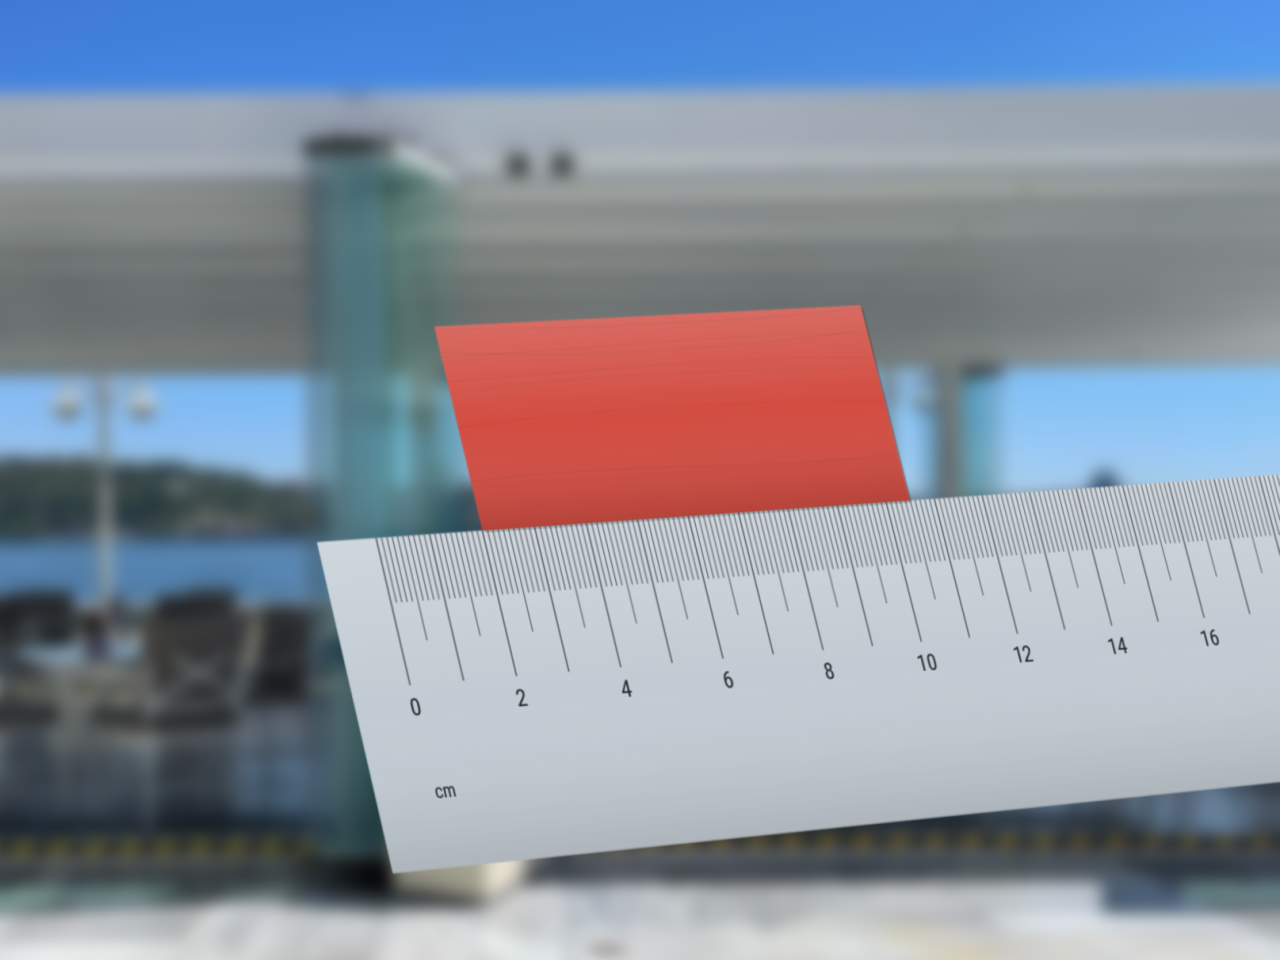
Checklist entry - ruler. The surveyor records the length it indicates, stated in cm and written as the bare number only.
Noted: 8.5
